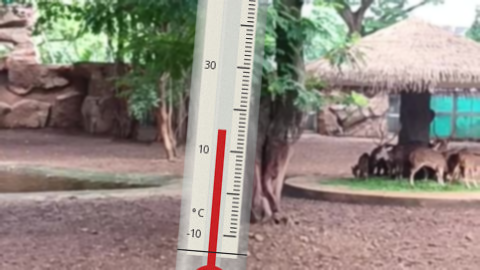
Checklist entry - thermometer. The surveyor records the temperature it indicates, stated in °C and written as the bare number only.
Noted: 15
